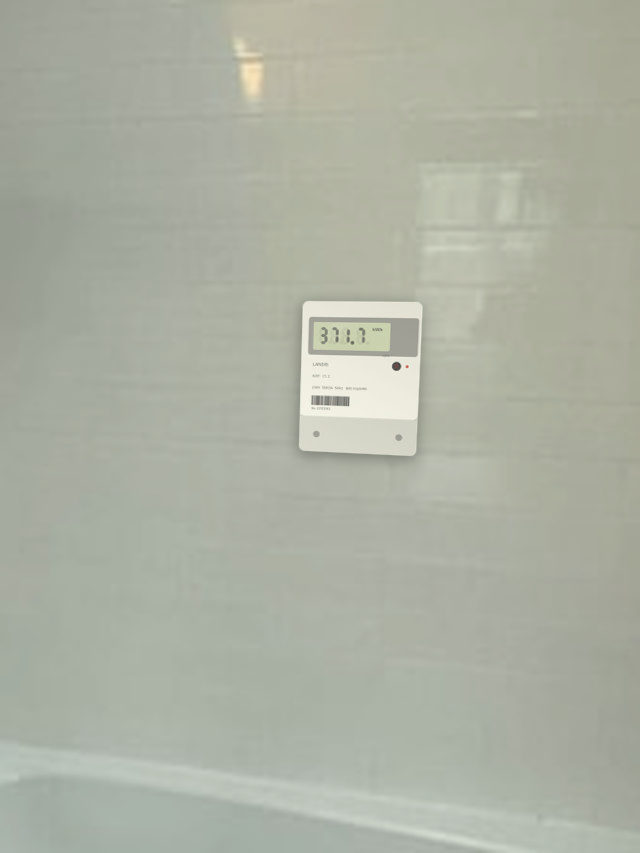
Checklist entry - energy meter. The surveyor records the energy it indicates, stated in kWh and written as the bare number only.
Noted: 371.7
